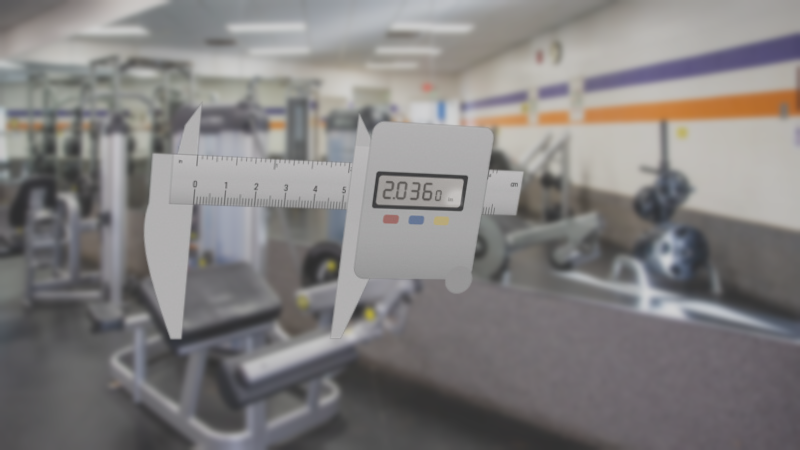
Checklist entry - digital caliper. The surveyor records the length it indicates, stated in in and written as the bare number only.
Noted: 2.0360
